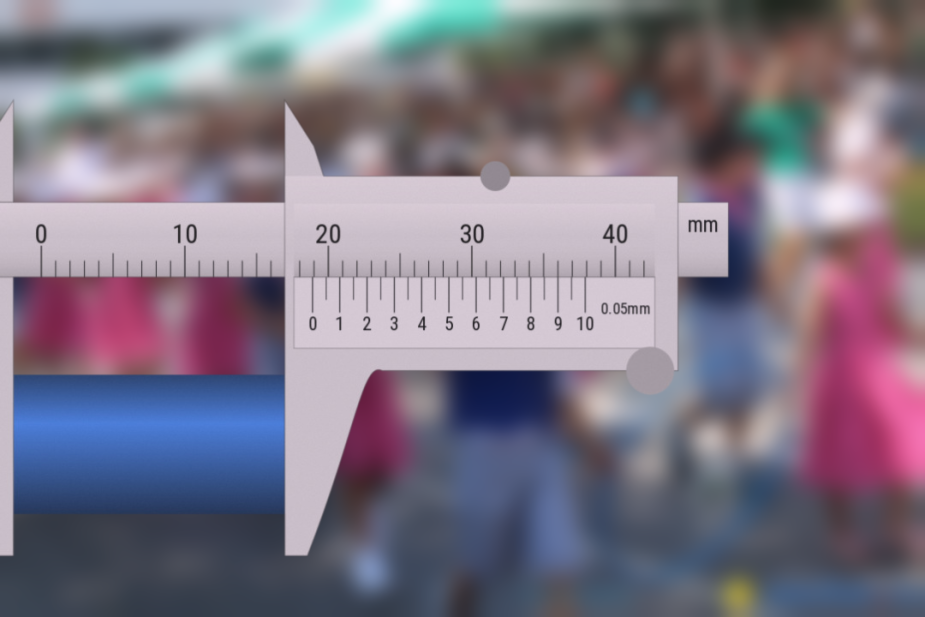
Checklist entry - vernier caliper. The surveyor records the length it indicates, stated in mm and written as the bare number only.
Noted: 18.9
